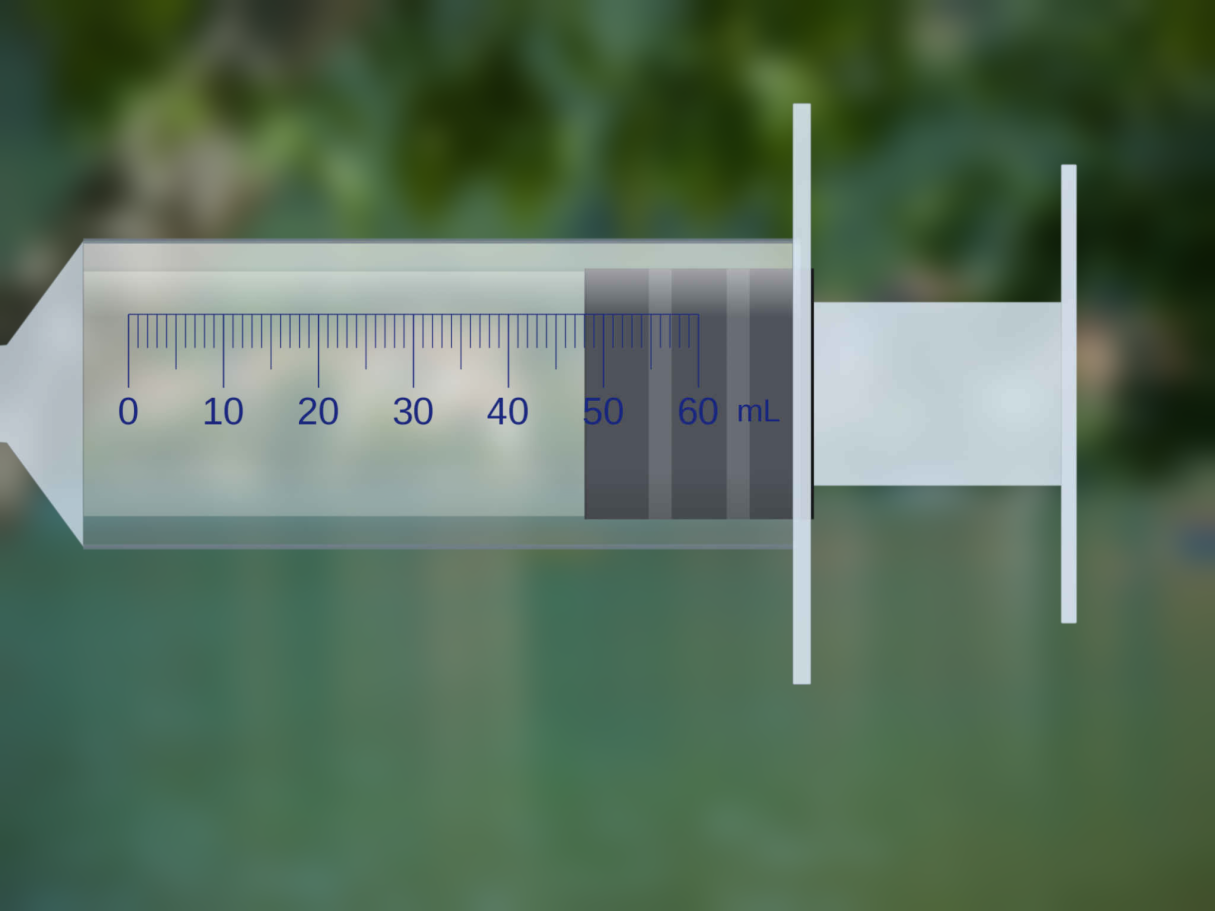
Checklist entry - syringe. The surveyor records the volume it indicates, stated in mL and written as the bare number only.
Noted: 48
